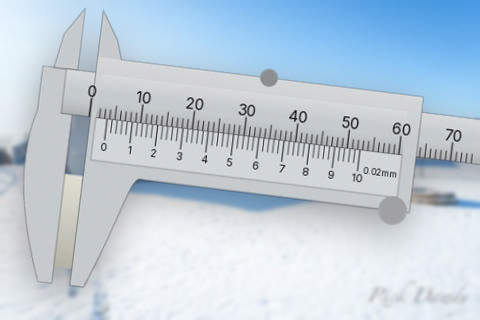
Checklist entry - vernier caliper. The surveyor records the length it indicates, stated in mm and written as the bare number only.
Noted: 3.5
